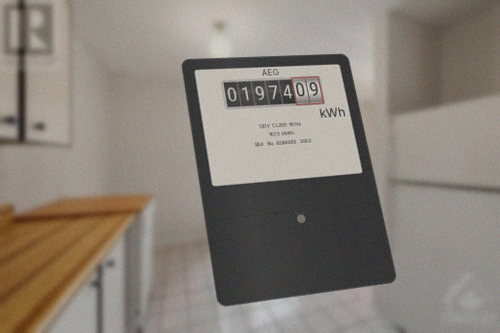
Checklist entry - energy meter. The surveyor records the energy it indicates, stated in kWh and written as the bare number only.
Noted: 1974.09
